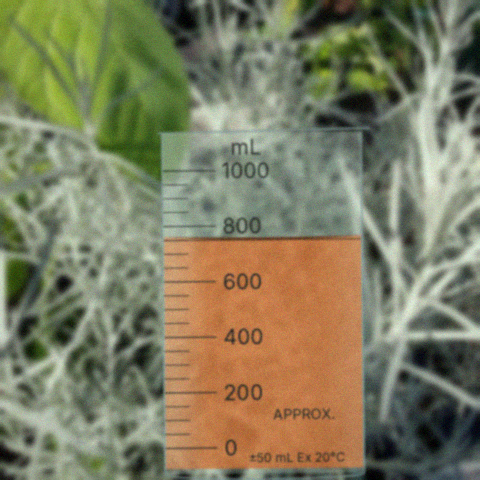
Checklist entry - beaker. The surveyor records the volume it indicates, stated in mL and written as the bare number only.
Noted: 750
